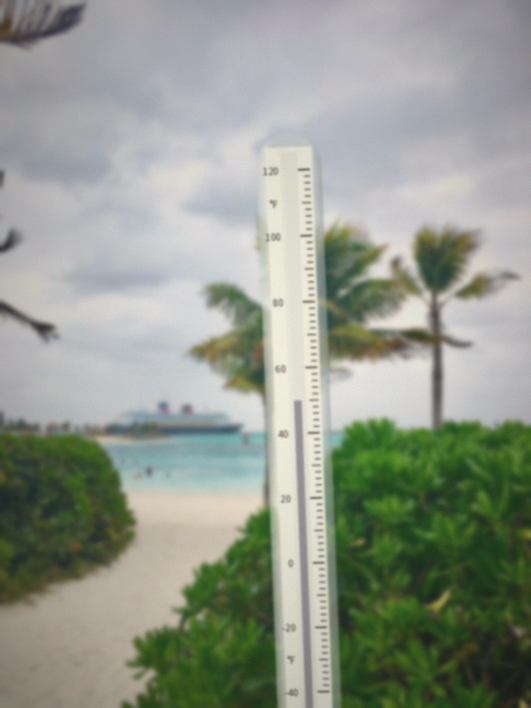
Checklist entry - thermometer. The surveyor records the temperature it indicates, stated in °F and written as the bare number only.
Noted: 50
